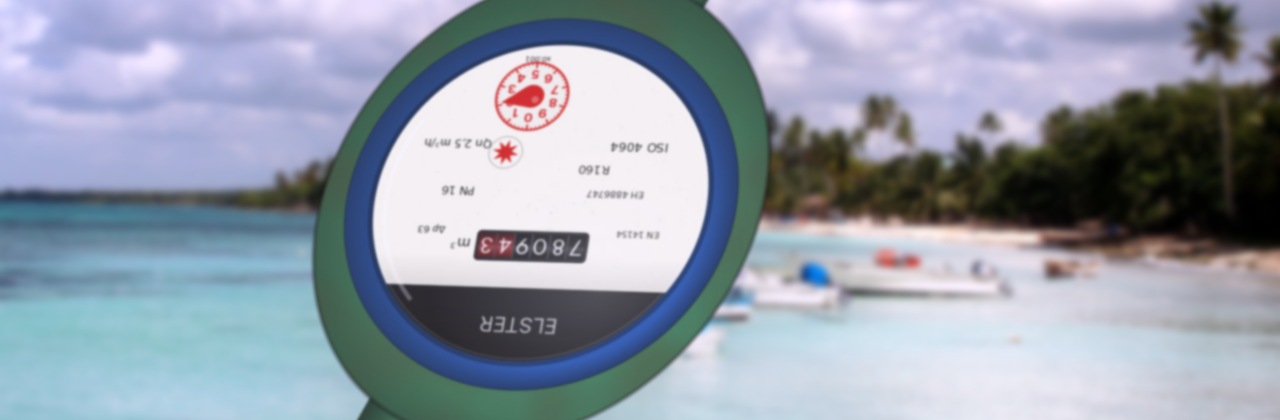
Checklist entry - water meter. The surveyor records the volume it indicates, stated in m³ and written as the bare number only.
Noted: 7809.432
